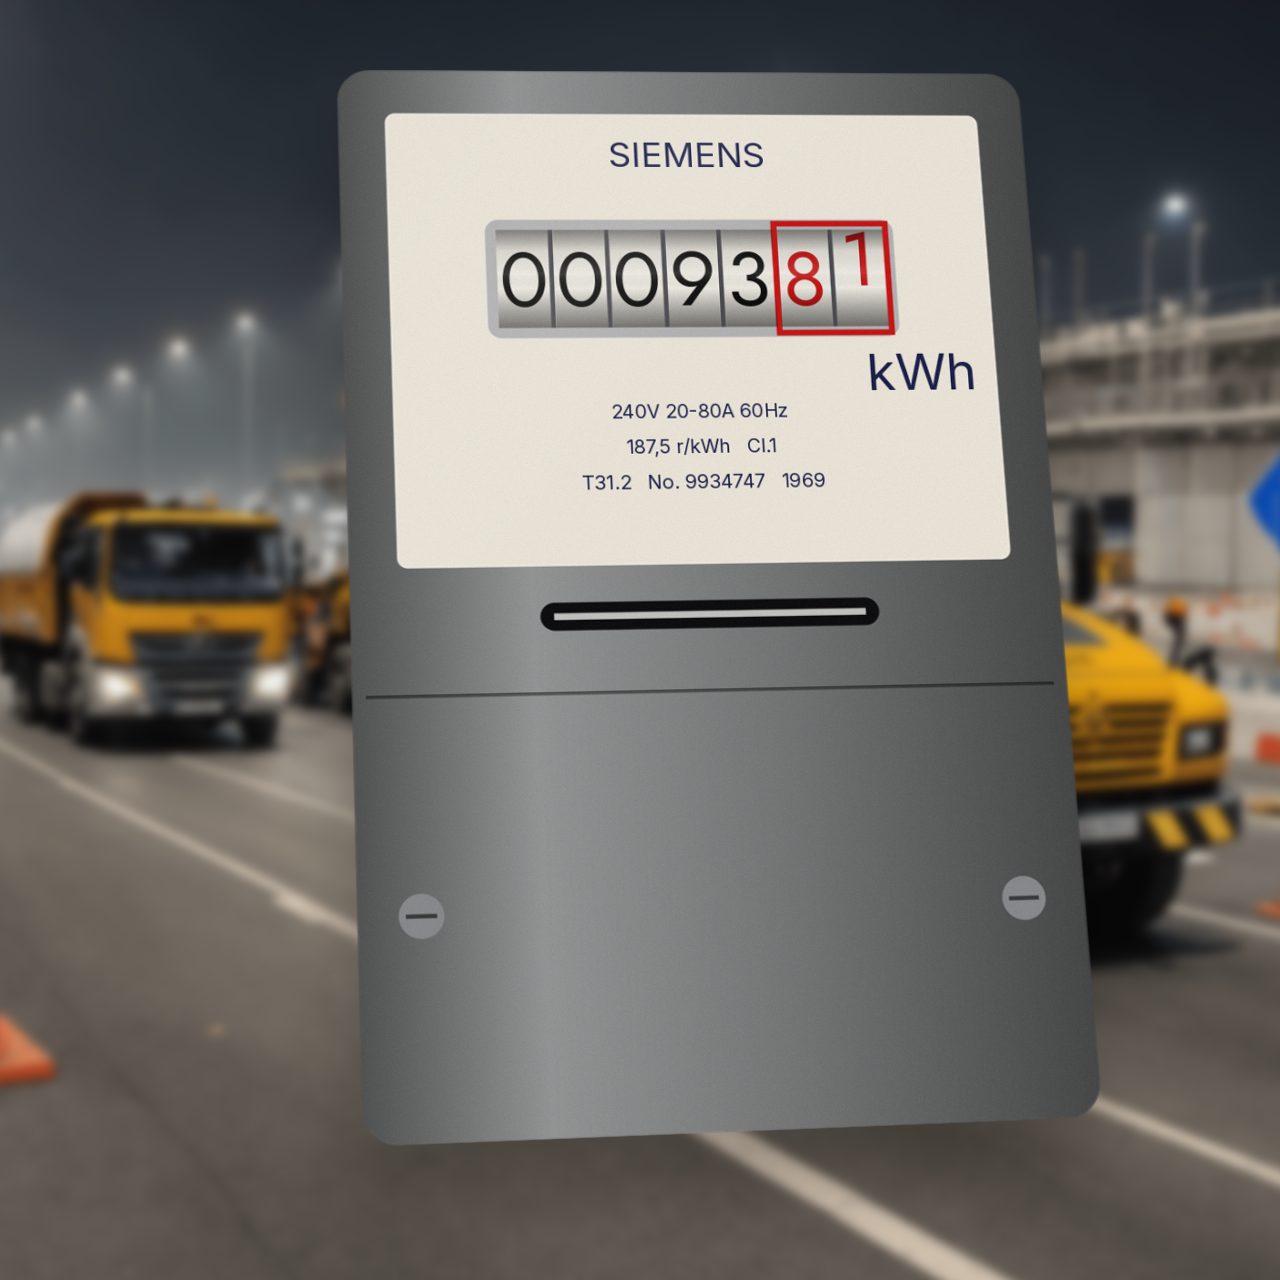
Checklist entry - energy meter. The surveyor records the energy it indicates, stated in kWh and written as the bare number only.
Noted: 93.81
